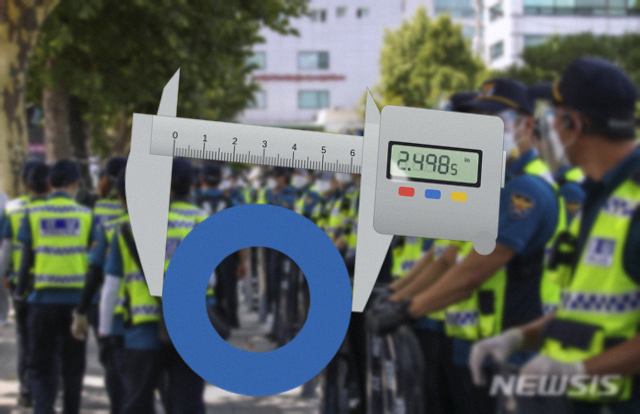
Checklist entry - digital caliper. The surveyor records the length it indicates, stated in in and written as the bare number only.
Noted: 2.4985
